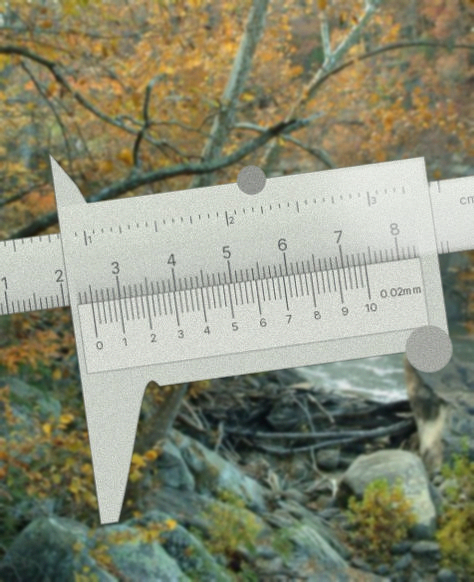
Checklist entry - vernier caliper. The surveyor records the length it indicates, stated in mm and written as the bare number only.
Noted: 25.0
